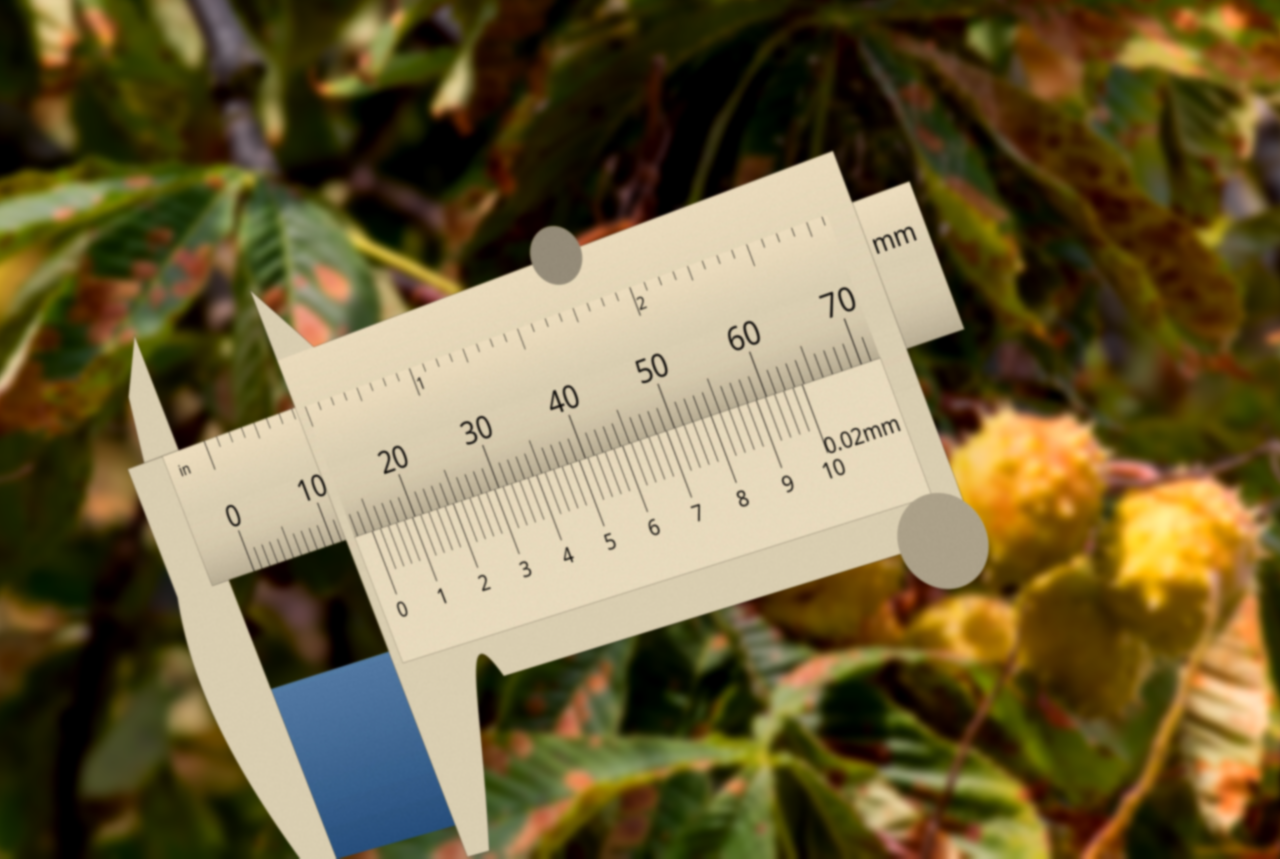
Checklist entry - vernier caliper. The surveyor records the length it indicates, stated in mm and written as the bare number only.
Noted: 14.8
